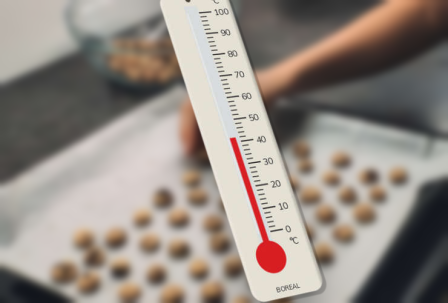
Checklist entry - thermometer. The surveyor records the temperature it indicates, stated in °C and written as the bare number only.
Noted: 42
